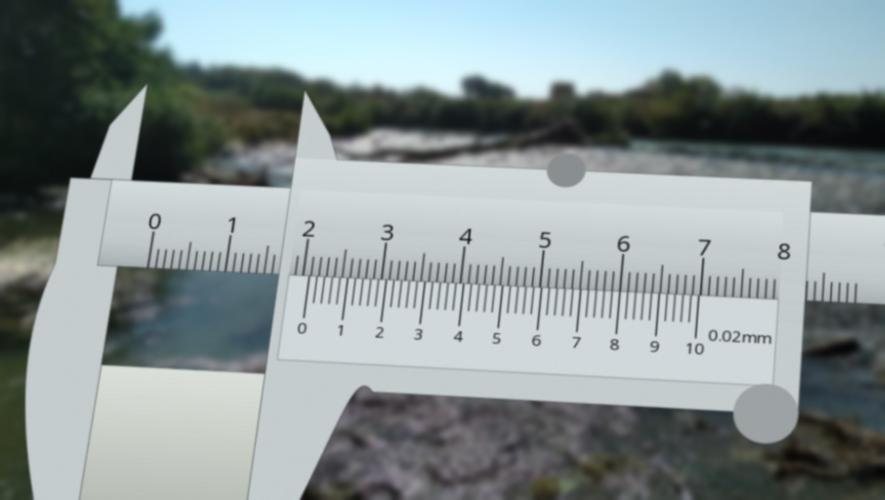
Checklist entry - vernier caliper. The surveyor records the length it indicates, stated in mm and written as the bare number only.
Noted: 20.8
